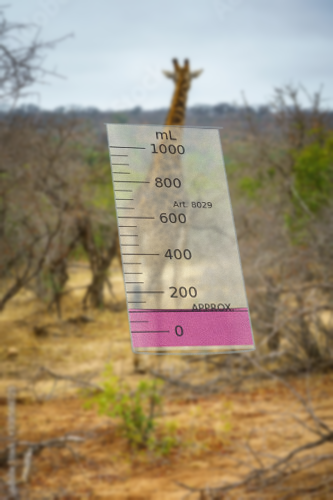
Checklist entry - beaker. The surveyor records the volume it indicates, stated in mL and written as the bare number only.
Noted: 100
